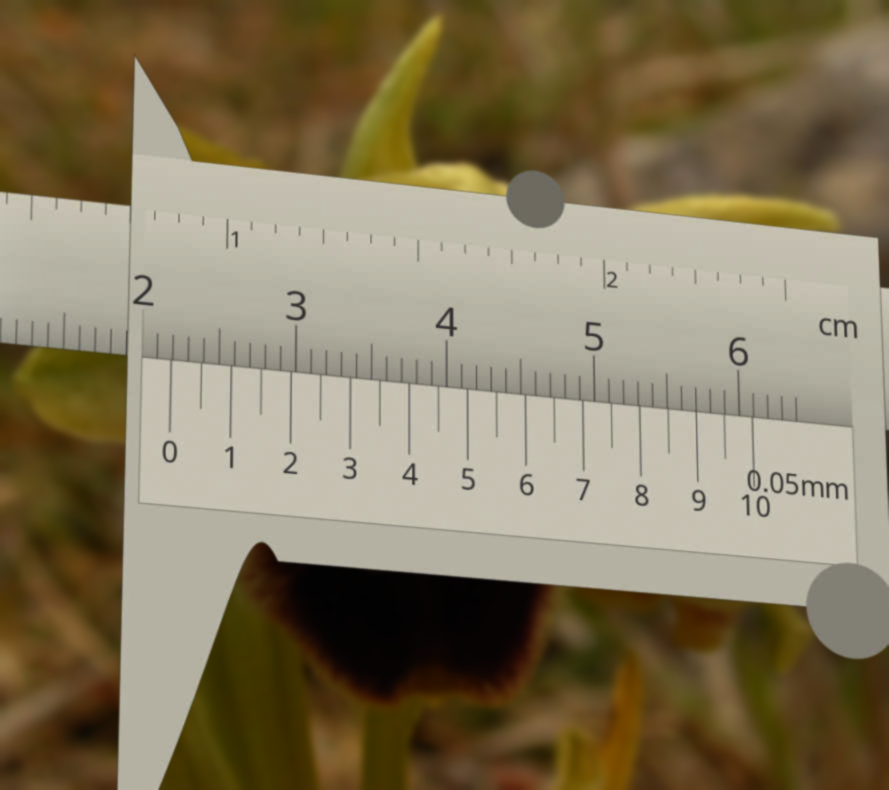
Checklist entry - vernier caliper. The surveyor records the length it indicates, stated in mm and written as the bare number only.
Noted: 21.9
